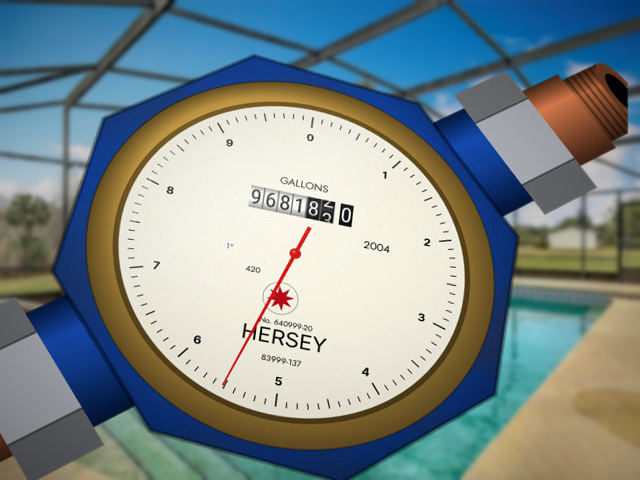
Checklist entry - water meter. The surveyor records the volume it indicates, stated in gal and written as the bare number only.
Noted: 9681825.5
